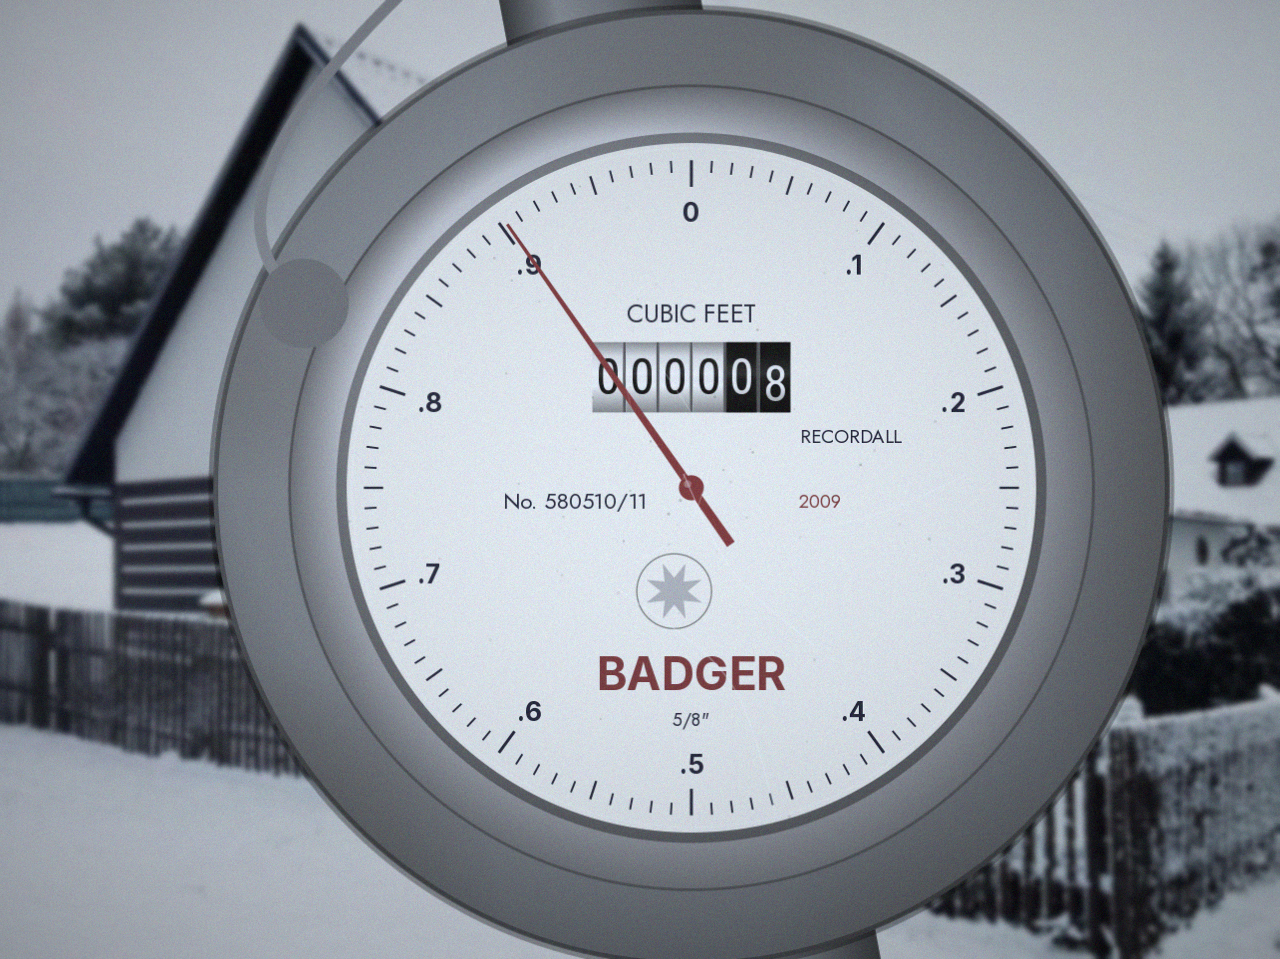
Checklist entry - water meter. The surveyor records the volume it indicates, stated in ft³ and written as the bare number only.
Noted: 7.90
